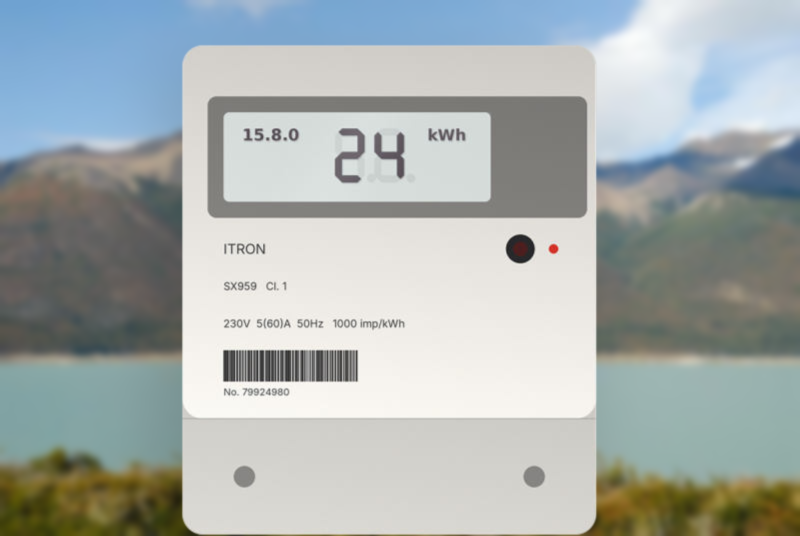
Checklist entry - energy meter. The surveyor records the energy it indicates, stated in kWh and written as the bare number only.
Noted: 24
